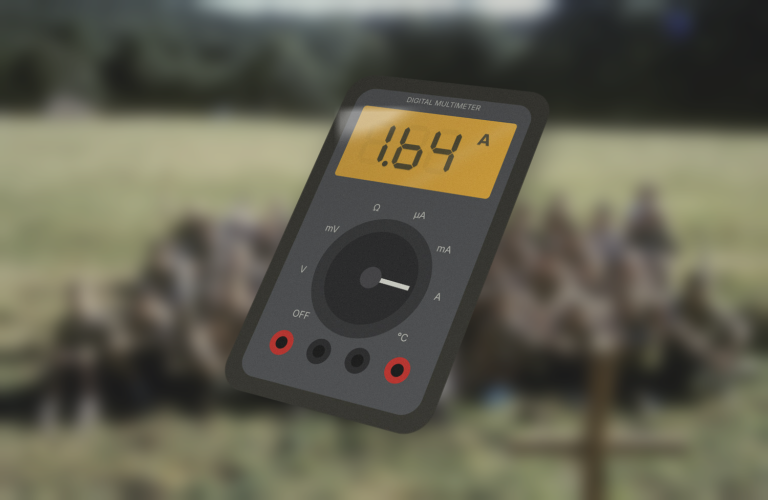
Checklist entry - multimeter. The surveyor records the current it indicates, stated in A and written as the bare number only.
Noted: 1.64
